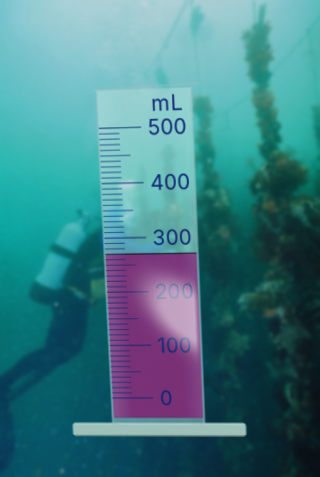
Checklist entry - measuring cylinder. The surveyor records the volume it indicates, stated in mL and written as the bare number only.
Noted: 270
